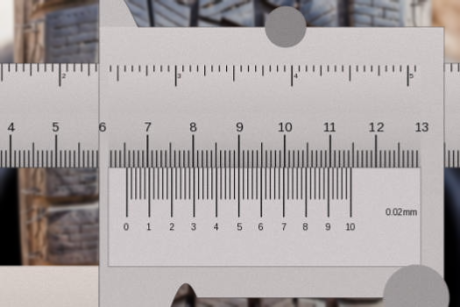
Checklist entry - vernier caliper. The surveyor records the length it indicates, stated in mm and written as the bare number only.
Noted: 65.5
